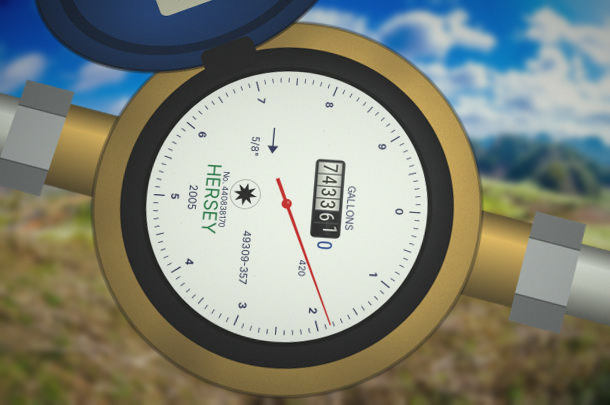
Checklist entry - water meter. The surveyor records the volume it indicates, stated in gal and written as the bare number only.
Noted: 7433611.8
